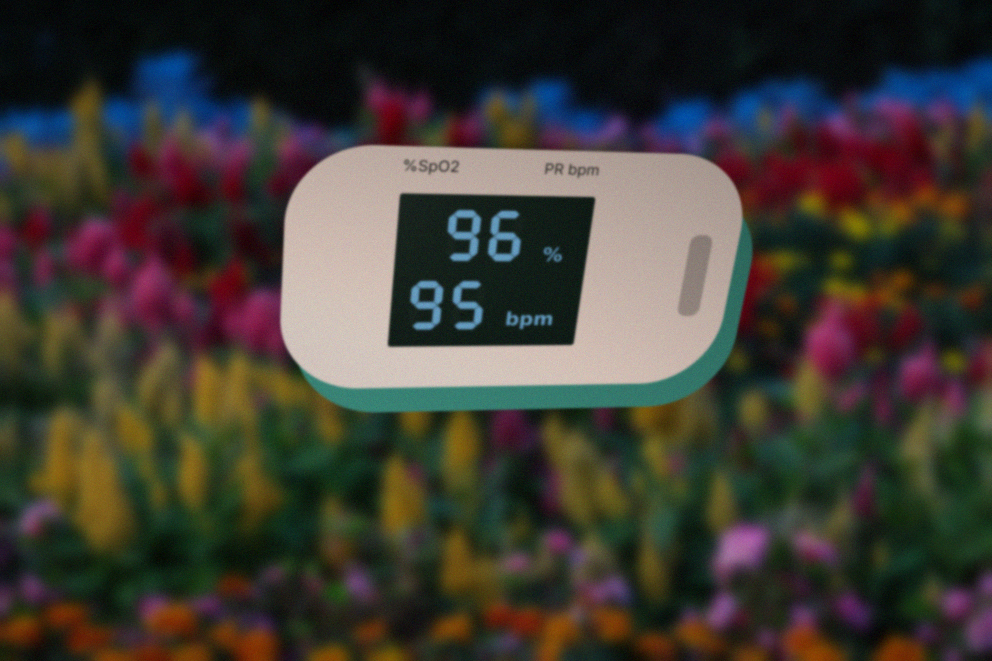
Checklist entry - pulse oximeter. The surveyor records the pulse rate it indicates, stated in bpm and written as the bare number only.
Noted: 95
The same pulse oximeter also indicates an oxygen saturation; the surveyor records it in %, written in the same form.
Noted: 96
